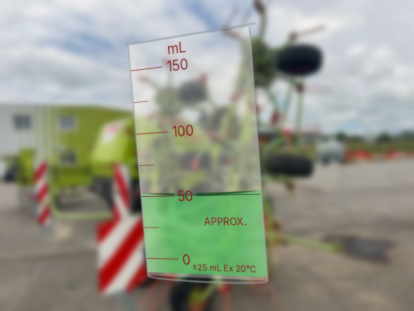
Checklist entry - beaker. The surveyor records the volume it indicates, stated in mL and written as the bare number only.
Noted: 50
